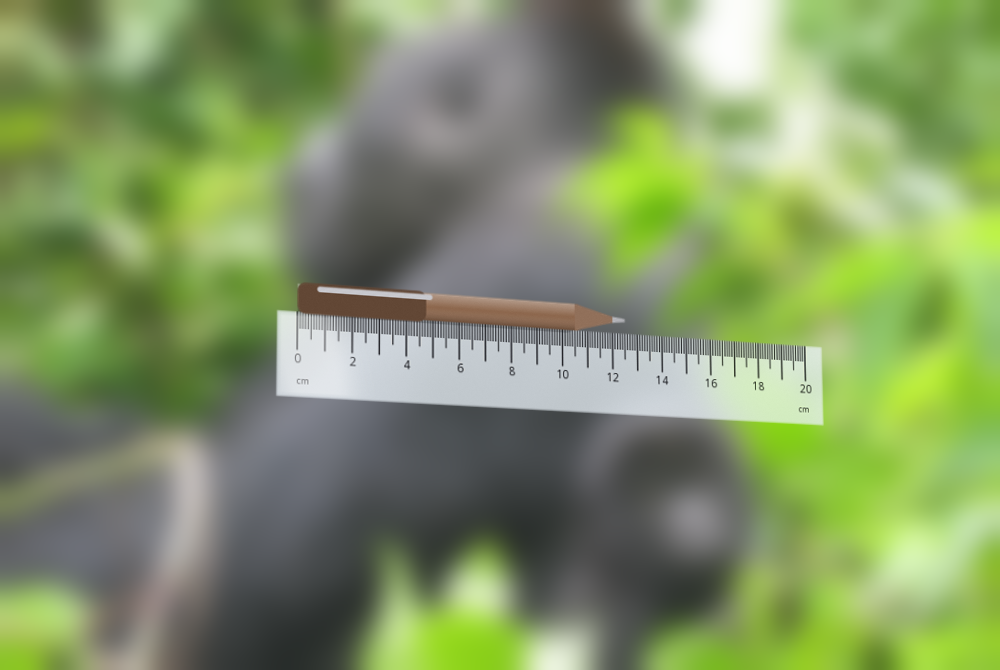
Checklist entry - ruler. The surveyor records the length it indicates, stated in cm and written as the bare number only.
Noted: 12.5
